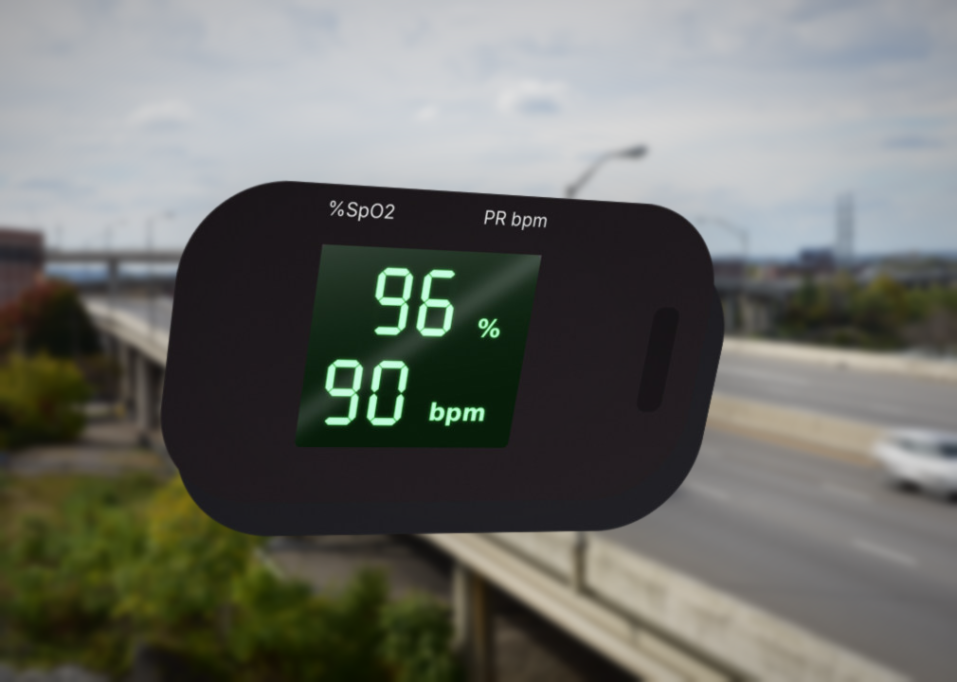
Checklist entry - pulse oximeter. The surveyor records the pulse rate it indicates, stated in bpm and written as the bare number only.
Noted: 90
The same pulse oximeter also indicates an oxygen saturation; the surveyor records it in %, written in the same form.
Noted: 96
